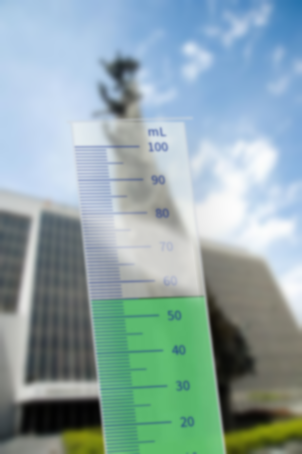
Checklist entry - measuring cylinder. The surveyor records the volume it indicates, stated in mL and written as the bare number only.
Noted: 55
